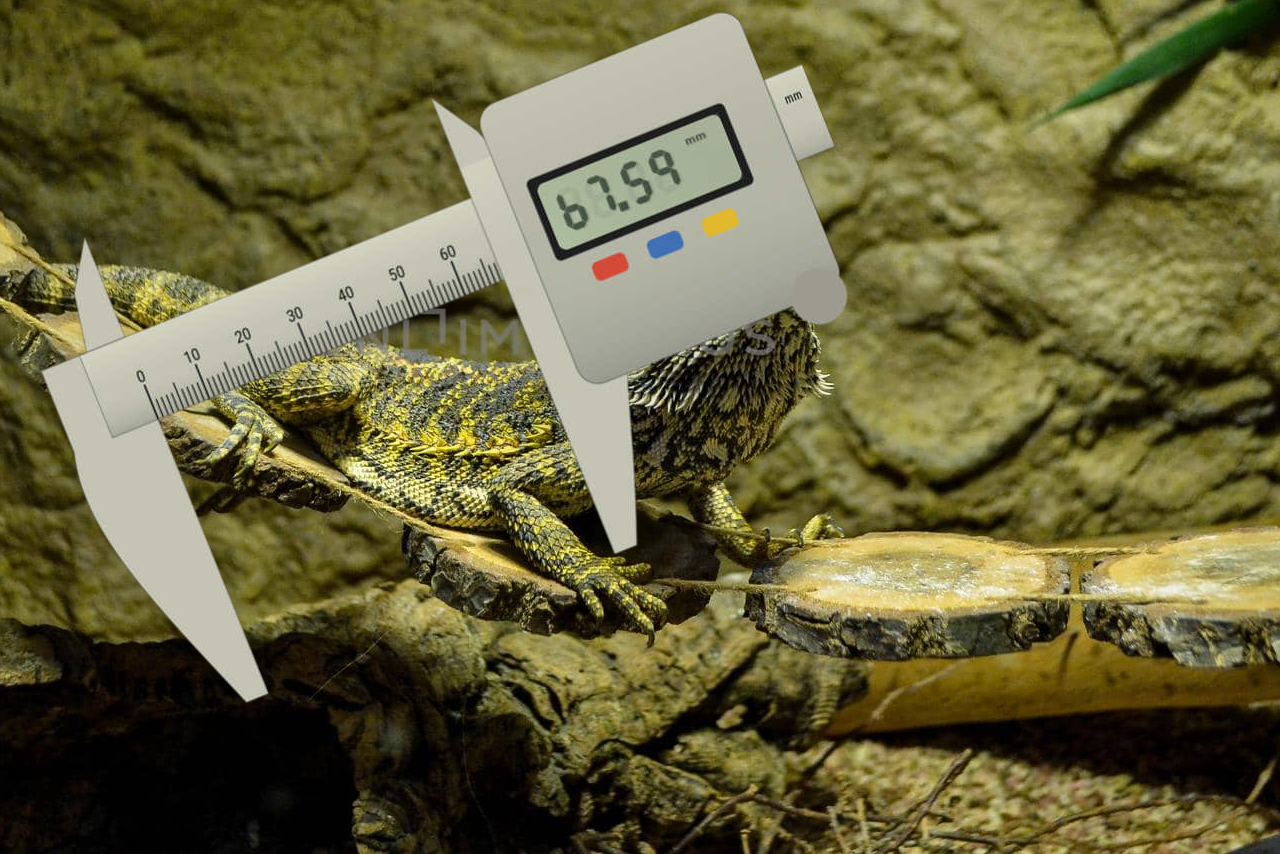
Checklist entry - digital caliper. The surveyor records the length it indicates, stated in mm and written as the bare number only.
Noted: 67.59
